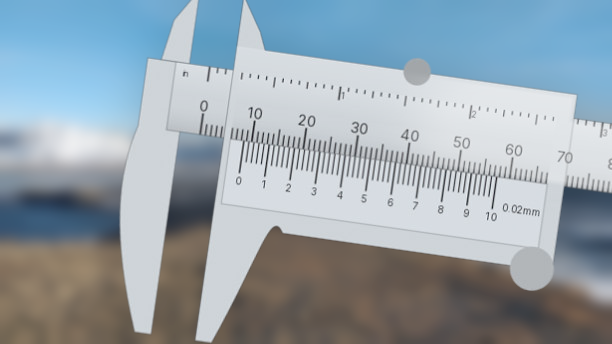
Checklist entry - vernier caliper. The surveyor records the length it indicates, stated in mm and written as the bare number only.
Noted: 8.5
